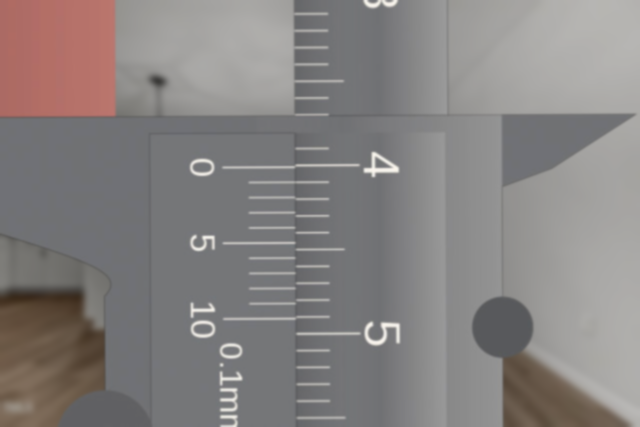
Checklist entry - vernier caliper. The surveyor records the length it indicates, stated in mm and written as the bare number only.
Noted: 40.1
